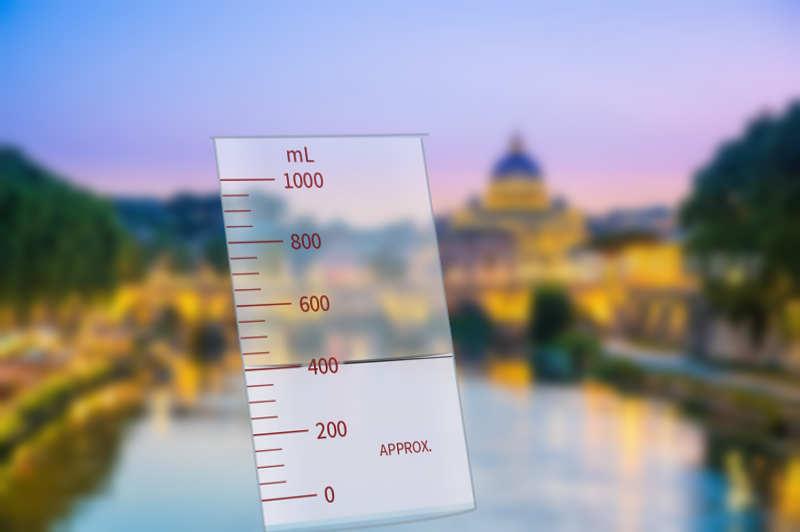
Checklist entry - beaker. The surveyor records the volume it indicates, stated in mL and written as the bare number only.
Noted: 400
